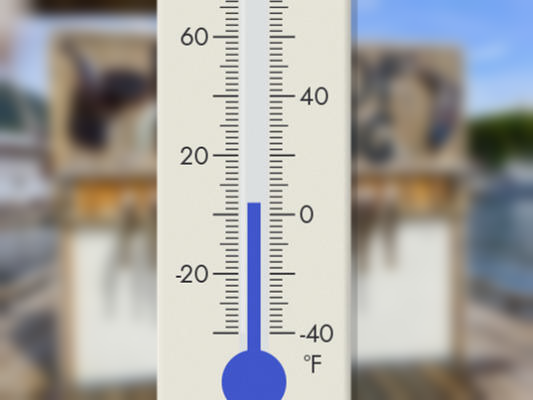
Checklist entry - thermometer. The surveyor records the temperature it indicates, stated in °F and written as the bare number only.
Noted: 4
